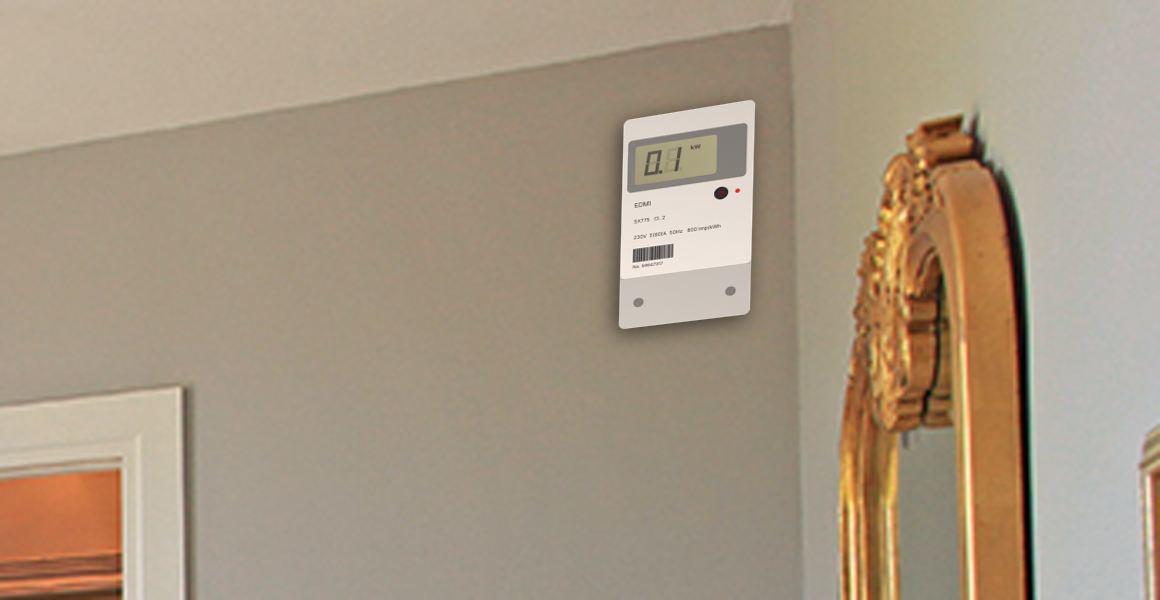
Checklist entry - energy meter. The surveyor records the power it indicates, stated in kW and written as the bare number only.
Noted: 0.1
